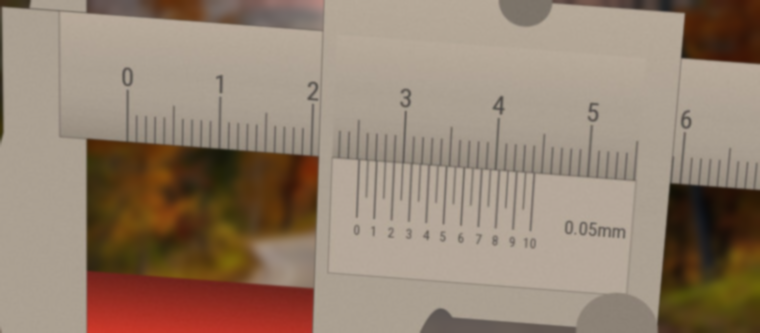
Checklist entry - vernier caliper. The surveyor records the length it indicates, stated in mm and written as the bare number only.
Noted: 25.2
